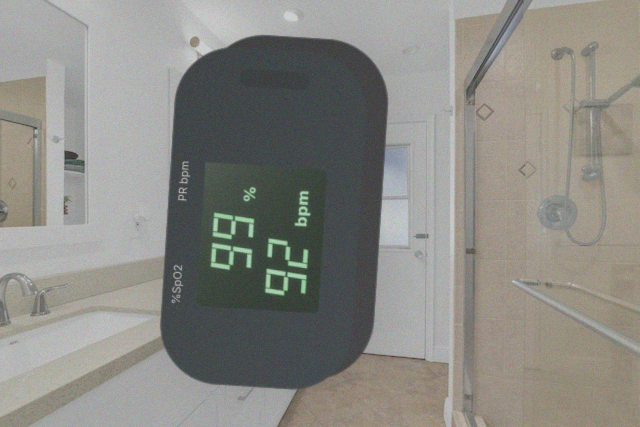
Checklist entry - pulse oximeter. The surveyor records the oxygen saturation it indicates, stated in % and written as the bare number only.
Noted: 99
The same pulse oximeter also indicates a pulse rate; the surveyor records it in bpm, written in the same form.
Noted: 92
